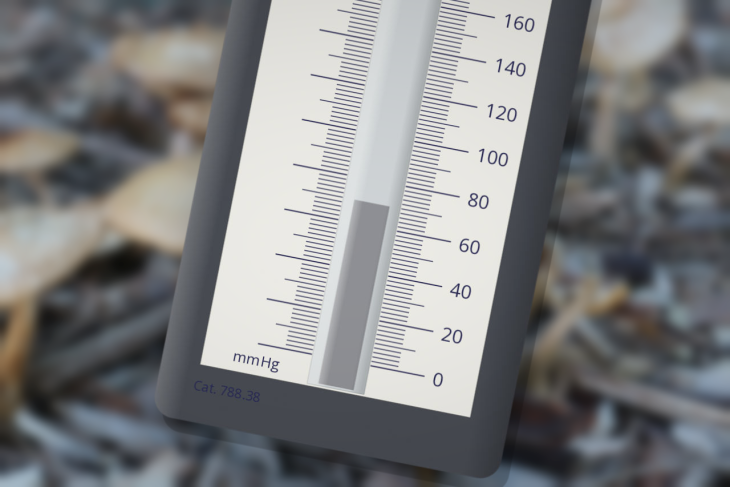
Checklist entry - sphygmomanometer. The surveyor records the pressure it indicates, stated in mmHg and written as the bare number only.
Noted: 70
